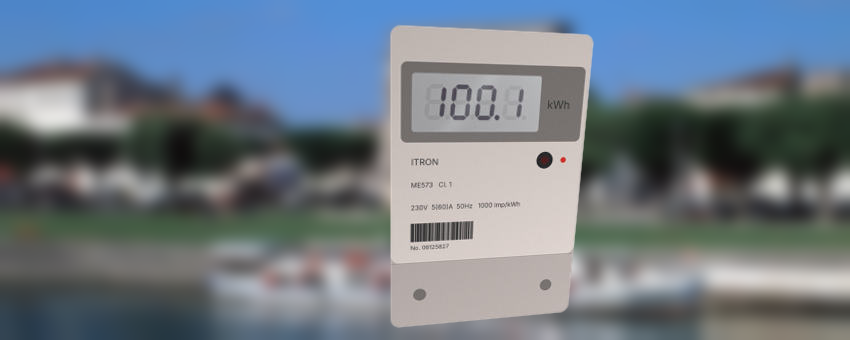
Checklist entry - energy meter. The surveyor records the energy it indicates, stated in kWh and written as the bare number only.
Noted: 100.1
